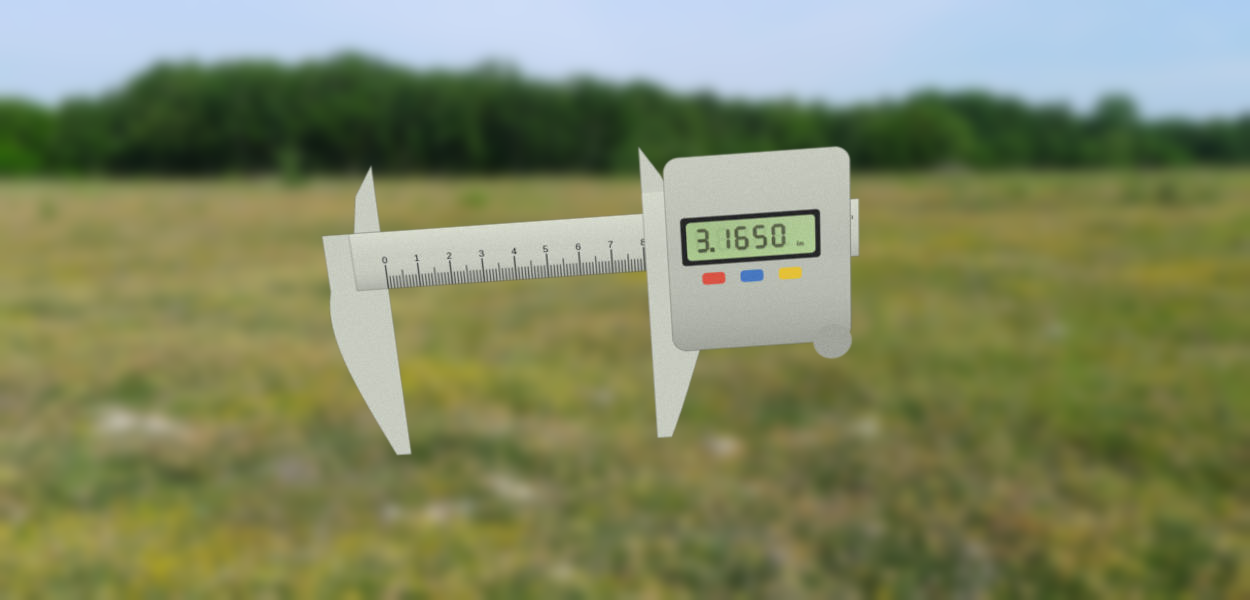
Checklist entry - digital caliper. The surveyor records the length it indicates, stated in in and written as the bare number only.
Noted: 3.1650
